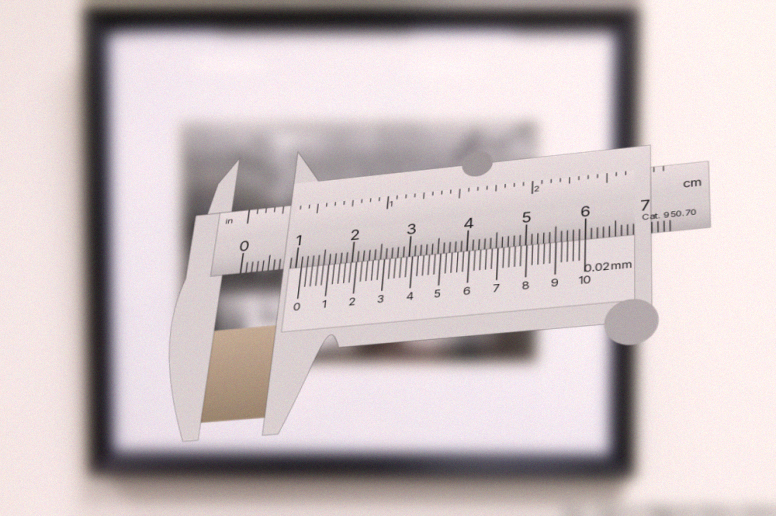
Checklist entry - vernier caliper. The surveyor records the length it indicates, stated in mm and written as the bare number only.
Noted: 11.0
